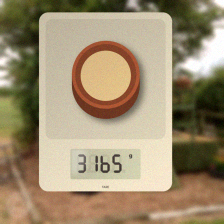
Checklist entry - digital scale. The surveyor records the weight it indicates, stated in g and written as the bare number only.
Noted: 3165
